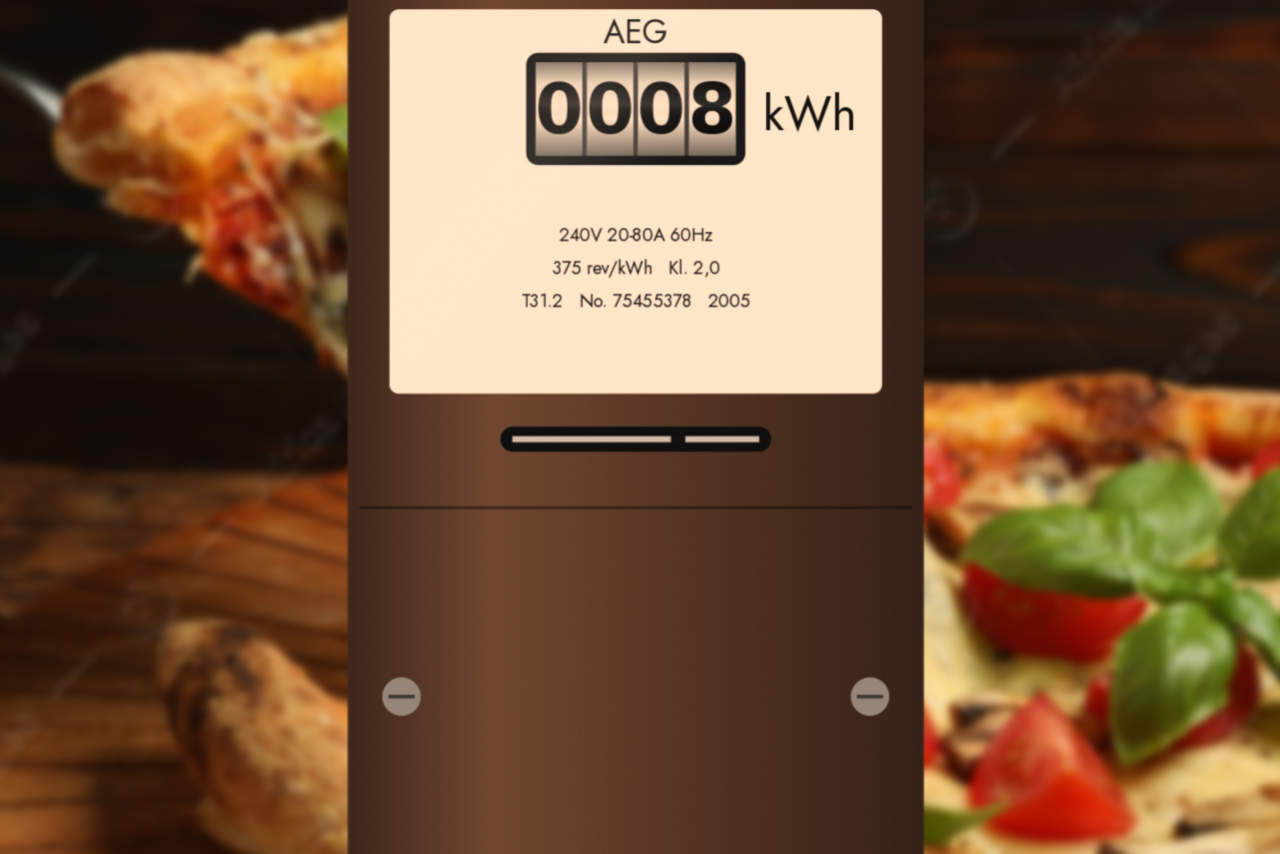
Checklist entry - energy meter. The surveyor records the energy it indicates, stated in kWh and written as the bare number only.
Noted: 8
